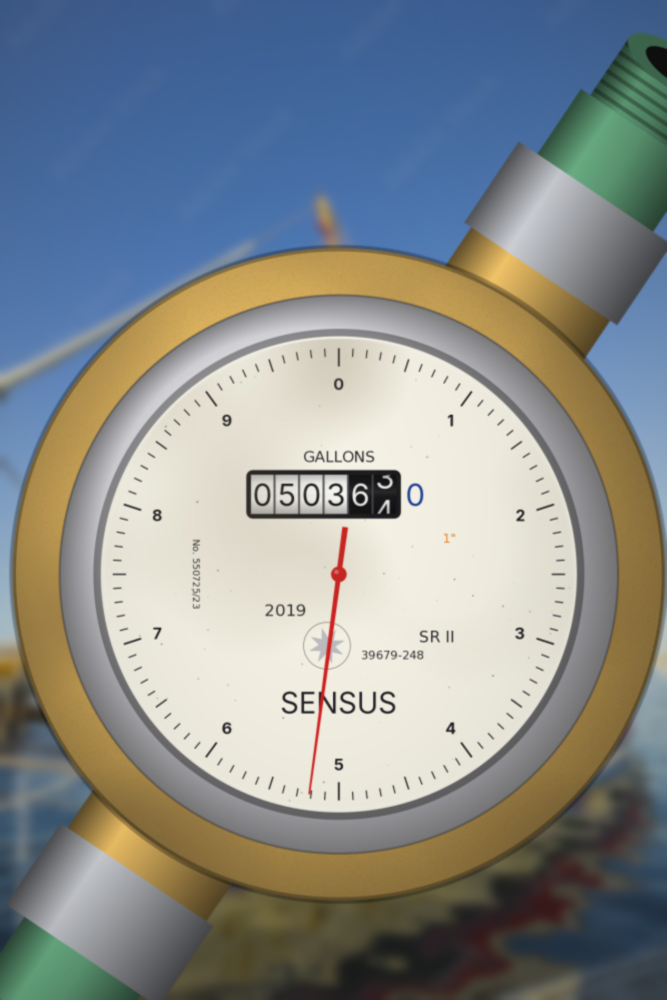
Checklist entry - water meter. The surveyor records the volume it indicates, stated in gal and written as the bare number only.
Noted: 503635.2
